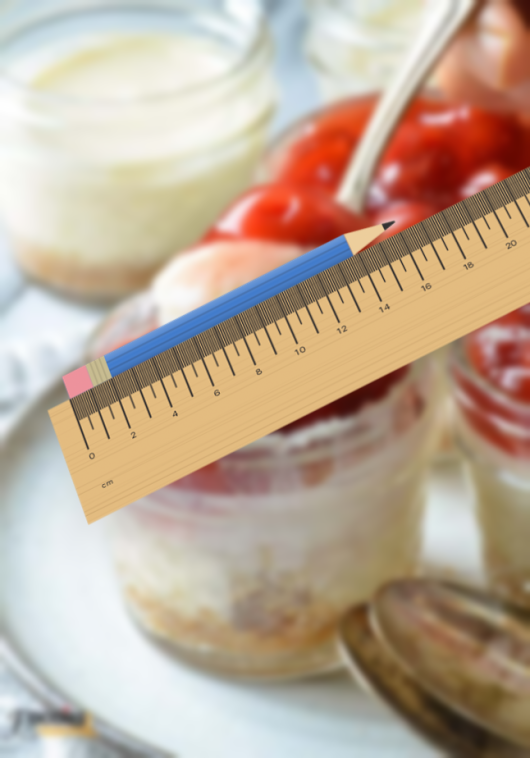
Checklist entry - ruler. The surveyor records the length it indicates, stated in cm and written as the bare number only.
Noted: 16
